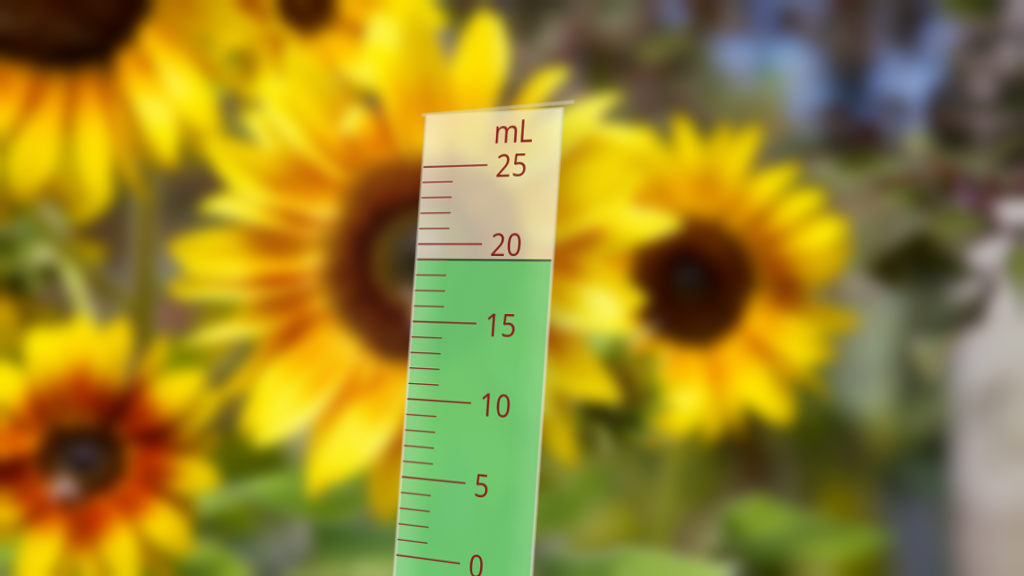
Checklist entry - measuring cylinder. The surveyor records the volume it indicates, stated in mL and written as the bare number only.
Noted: 19
